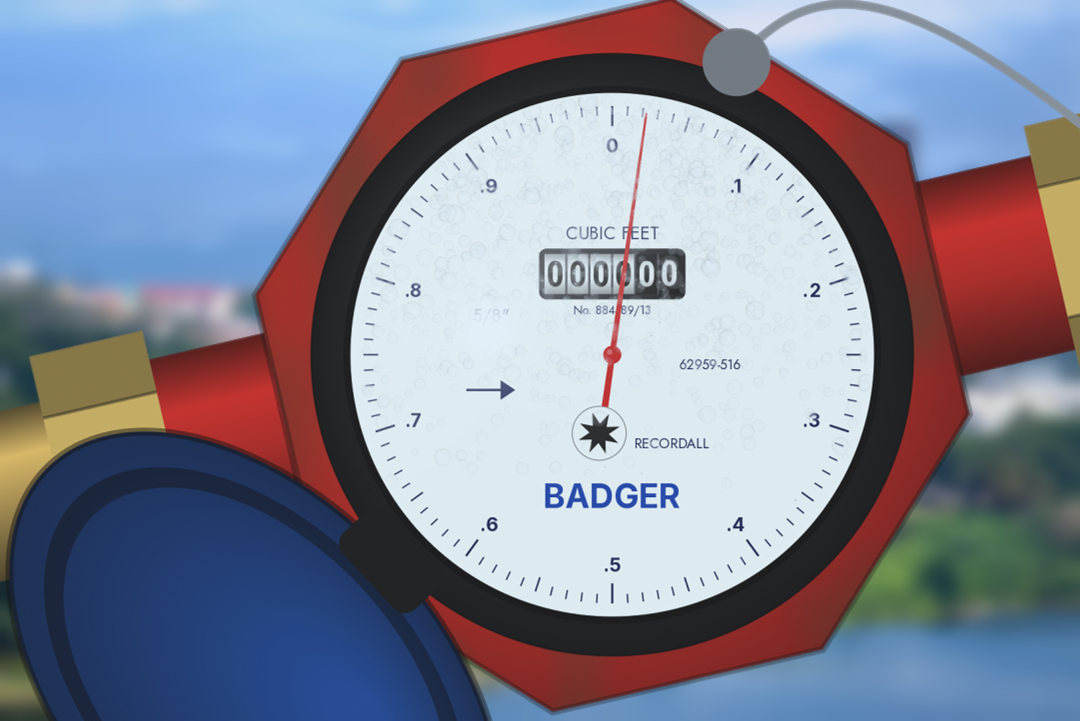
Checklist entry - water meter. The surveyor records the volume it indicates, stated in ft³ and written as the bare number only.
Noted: 0.02
